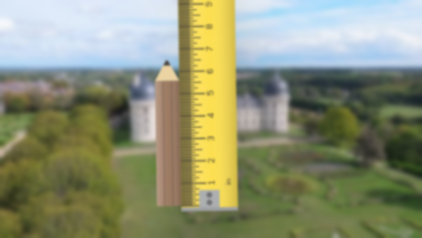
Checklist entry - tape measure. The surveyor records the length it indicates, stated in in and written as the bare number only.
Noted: 6.5
